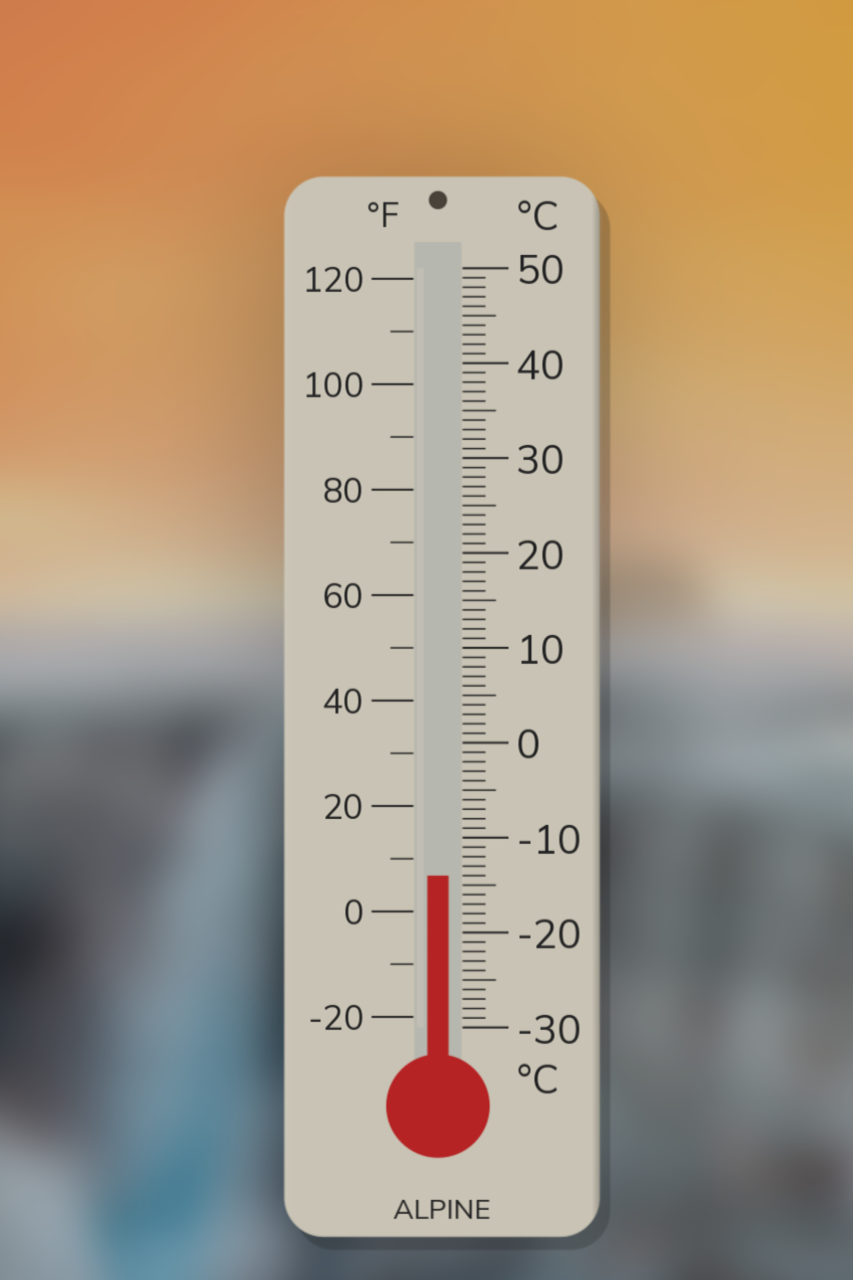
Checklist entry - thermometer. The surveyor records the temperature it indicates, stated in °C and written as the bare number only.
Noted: -14
